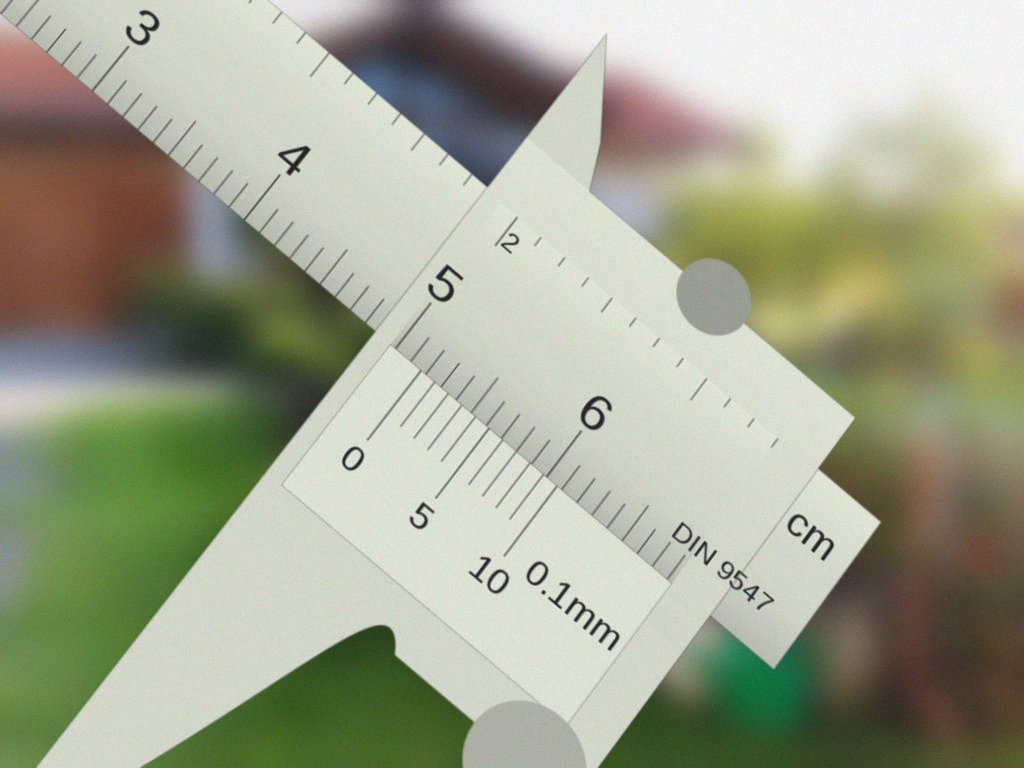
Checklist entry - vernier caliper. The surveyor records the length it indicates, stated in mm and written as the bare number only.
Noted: 51.7
